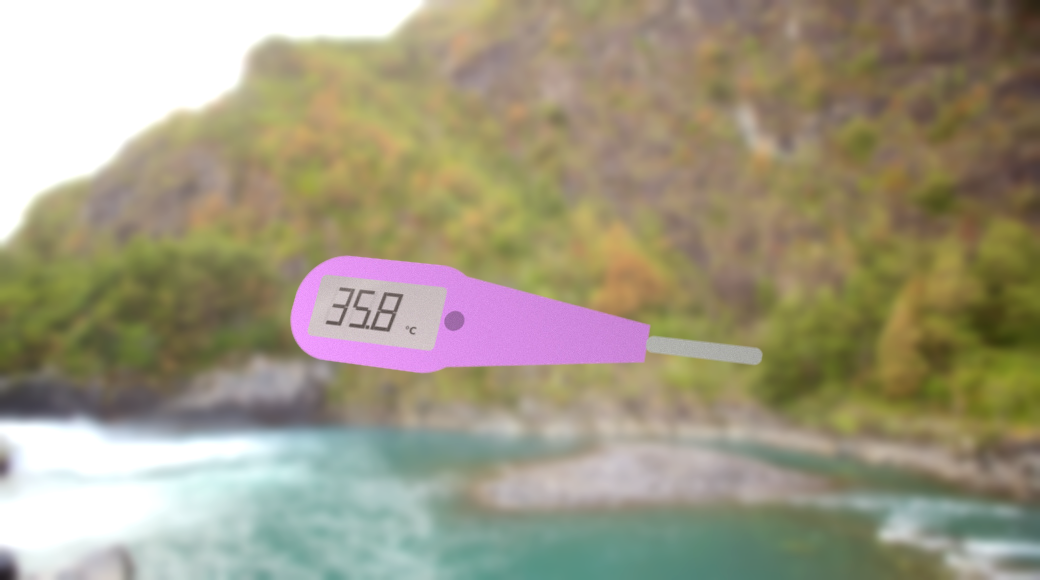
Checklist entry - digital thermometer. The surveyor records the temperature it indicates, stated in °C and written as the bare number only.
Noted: 35.8
